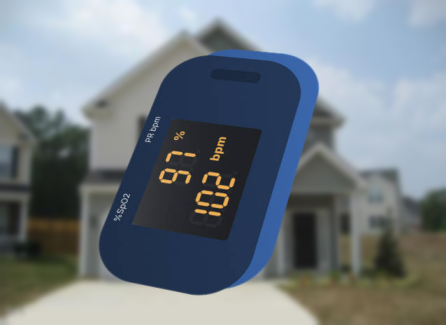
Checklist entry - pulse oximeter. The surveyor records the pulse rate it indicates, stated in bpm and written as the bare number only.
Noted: 102
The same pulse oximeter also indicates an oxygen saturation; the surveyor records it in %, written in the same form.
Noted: 97
